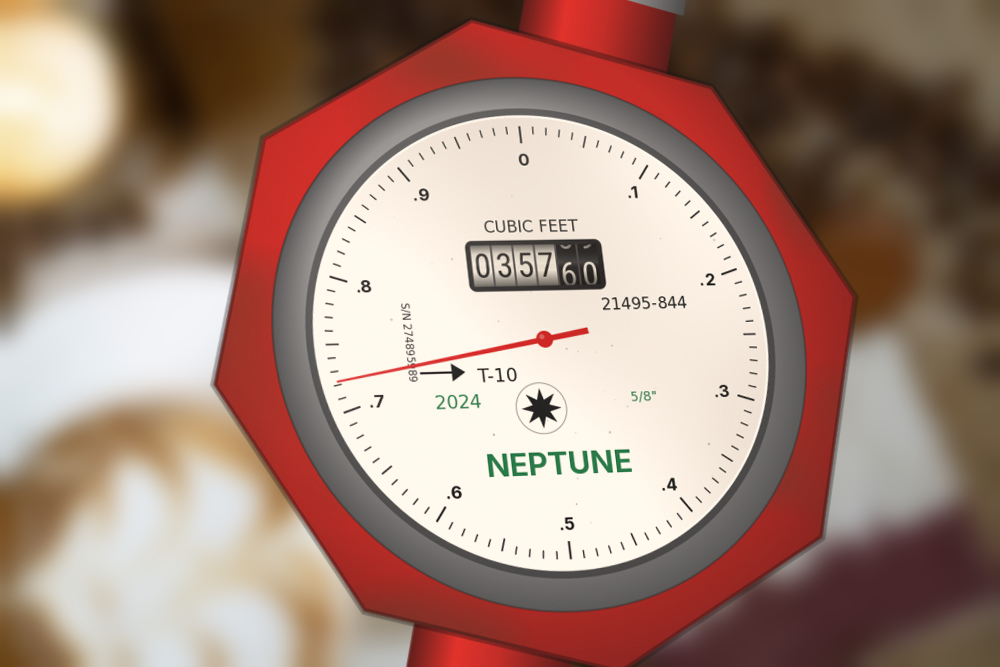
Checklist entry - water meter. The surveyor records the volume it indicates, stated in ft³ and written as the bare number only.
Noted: 35759.72
